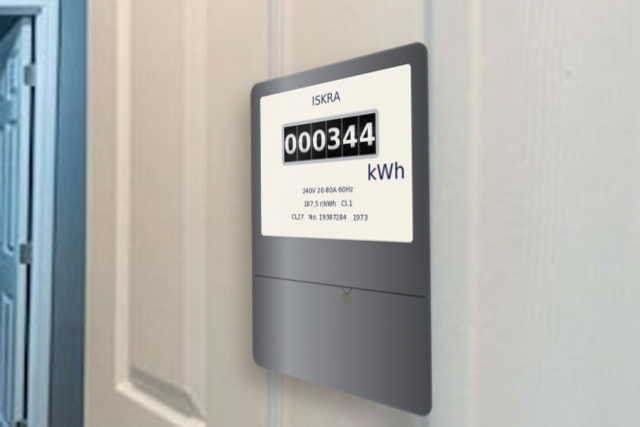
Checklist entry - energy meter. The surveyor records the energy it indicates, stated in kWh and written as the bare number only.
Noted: 344
